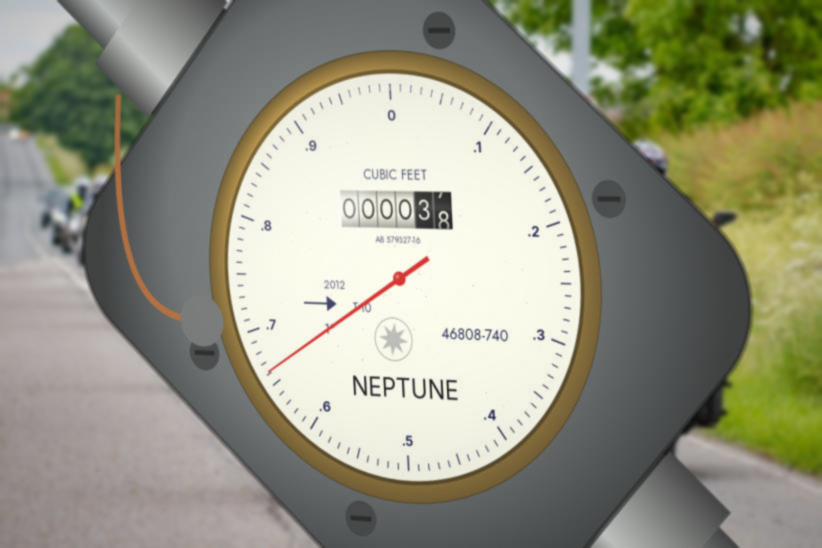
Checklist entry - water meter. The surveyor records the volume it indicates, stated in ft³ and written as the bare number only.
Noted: 37.66
